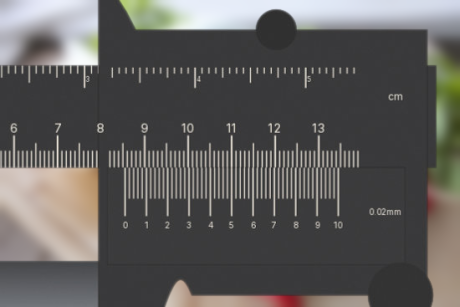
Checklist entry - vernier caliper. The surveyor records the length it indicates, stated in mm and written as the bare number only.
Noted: 85.5
